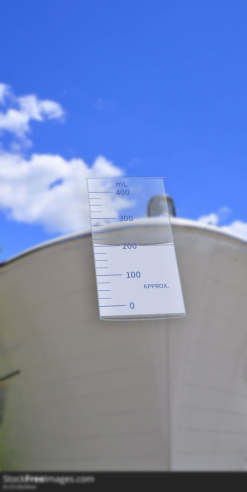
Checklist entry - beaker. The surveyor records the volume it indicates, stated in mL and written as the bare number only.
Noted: 200
